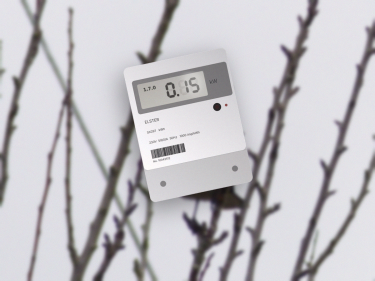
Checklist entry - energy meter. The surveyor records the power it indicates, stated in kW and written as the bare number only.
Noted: 0.15
